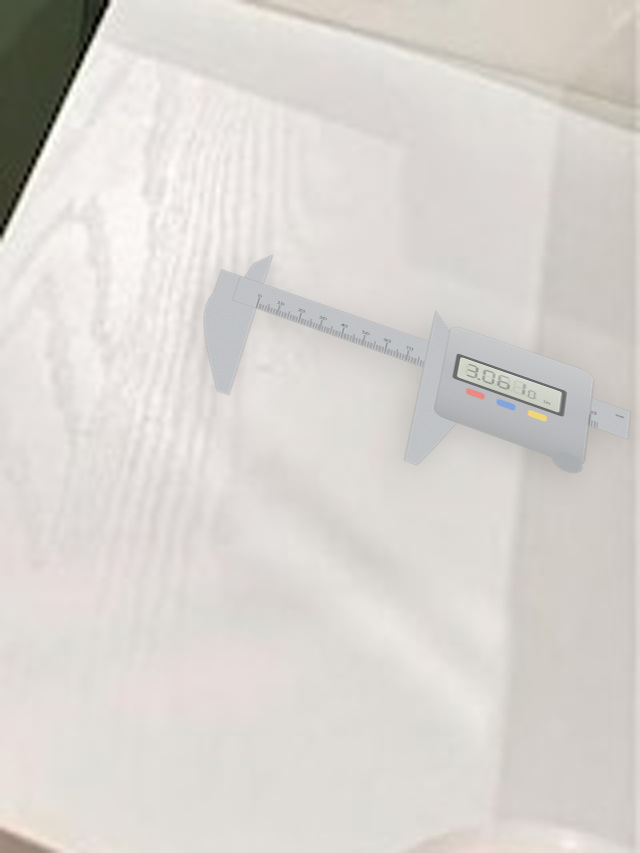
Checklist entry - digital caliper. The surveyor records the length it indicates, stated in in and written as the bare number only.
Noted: 3.0610
